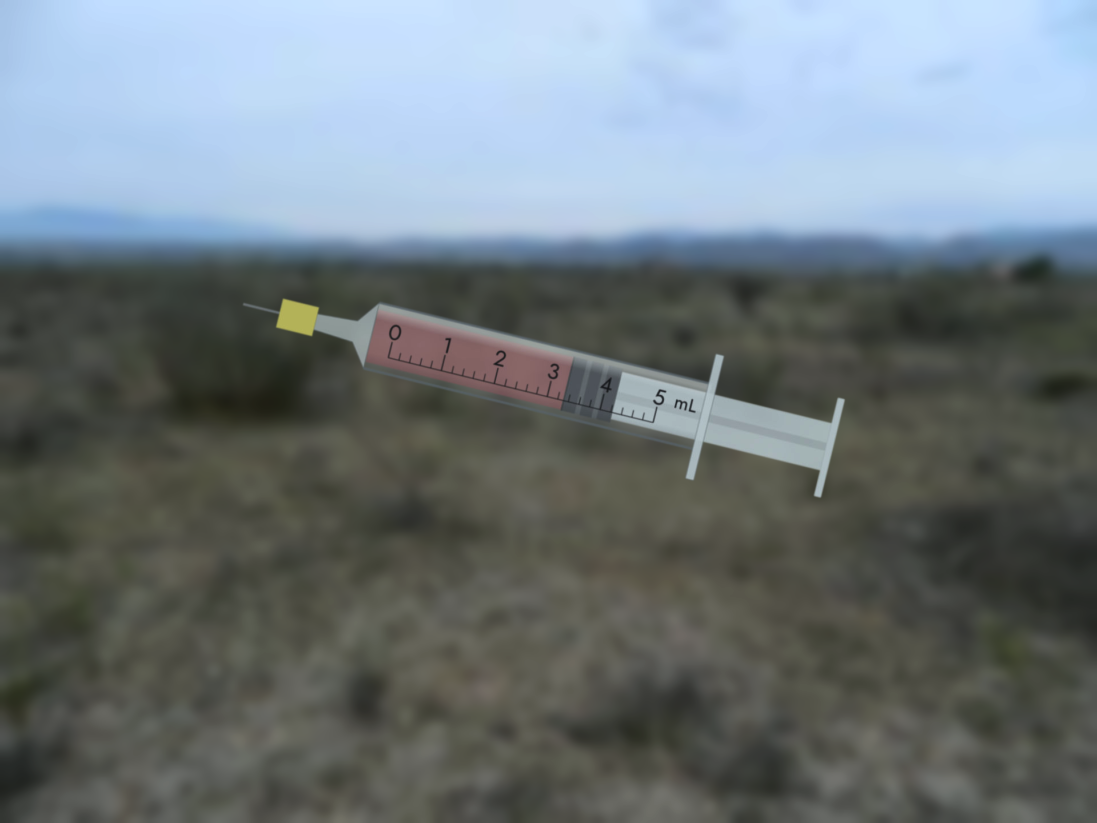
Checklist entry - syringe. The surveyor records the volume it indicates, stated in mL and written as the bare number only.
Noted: 3.3
